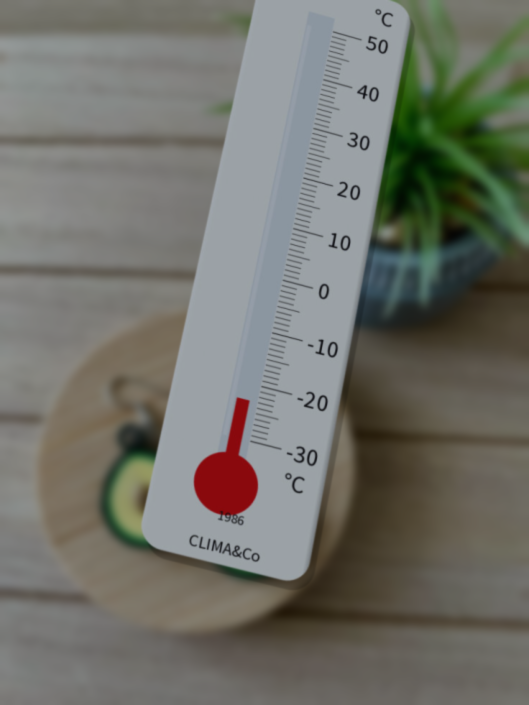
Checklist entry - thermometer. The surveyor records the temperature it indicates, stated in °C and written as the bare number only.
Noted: -23
